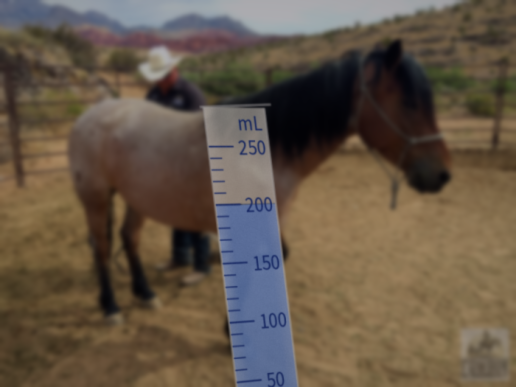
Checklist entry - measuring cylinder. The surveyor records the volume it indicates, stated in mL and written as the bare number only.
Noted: 200
